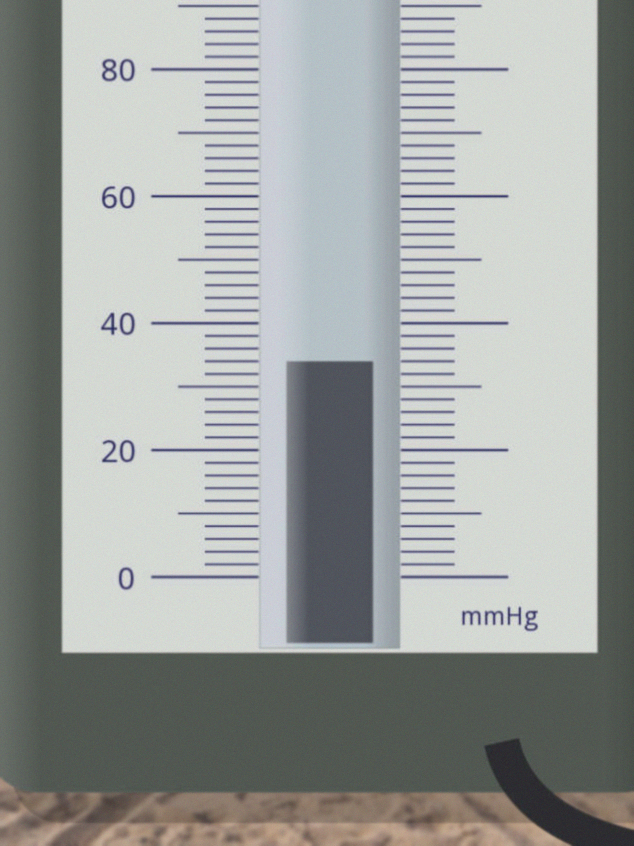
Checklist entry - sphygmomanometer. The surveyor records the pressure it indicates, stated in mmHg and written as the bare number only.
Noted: 34
